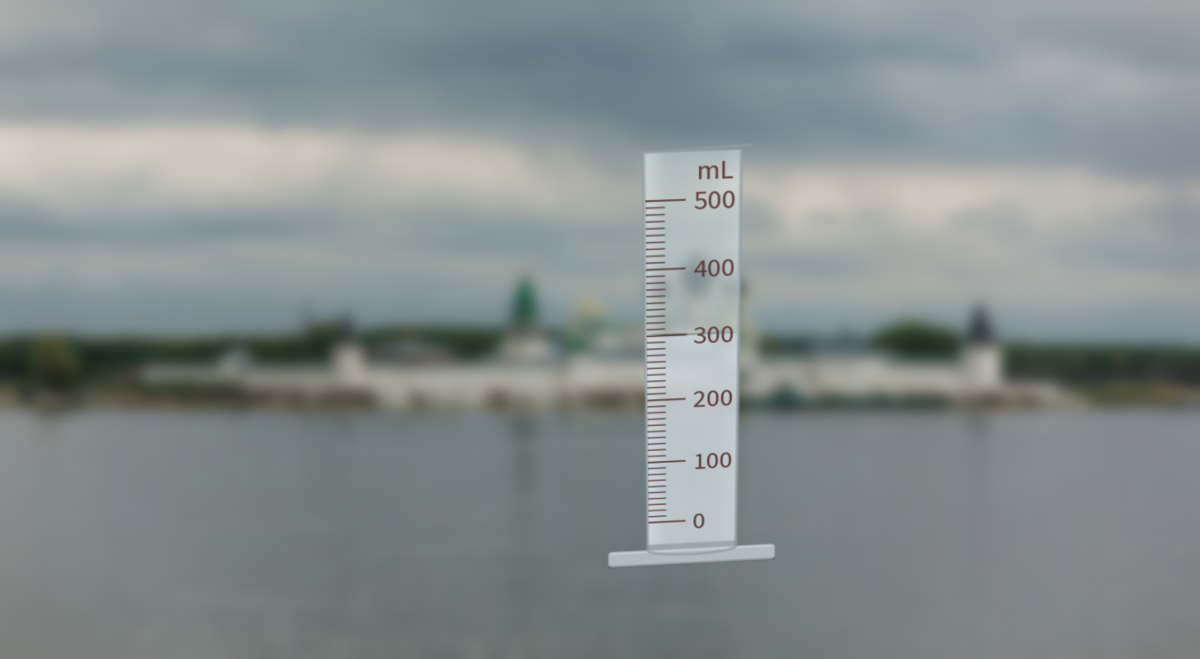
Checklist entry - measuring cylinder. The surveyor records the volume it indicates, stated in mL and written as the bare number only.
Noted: 300
